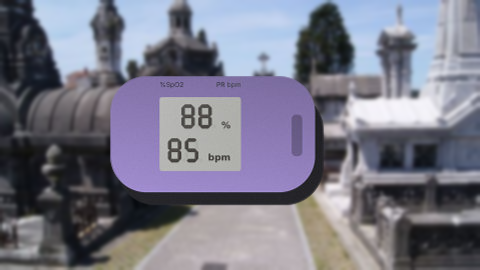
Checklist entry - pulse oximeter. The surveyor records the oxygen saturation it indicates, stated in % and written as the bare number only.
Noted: 88
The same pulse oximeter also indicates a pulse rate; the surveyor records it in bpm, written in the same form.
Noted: 85
